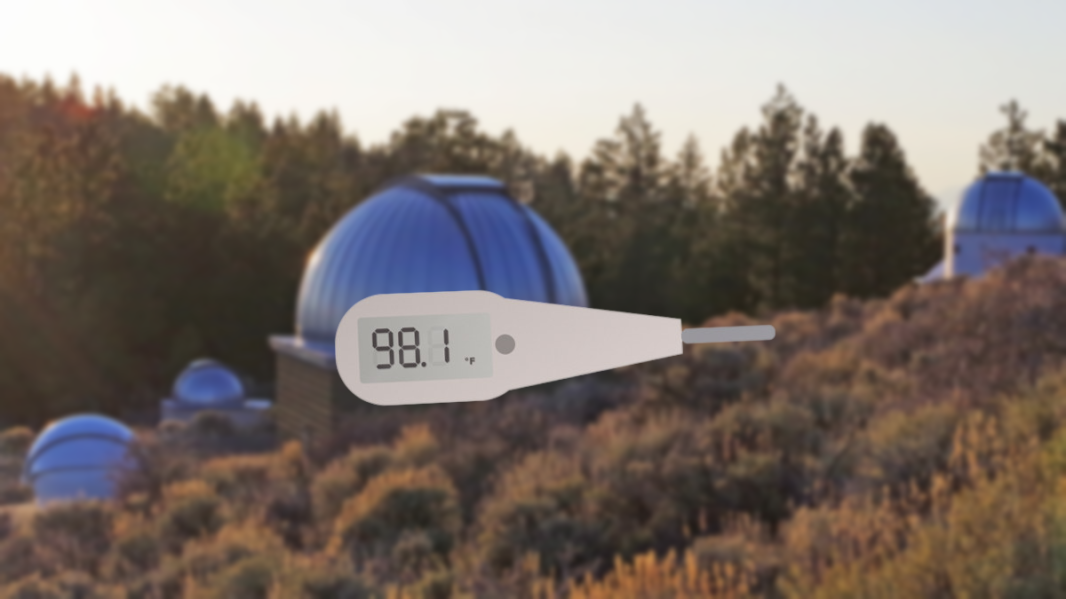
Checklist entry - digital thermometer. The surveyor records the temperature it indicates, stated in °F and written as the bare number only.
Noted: 98.1
